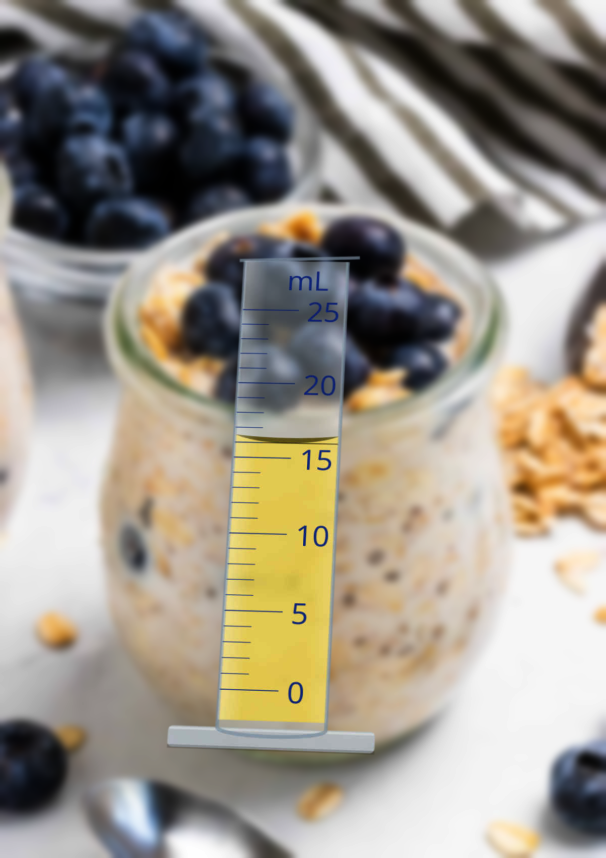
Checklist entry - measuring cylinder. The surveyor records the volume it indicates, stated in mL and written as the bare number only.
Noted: 16
